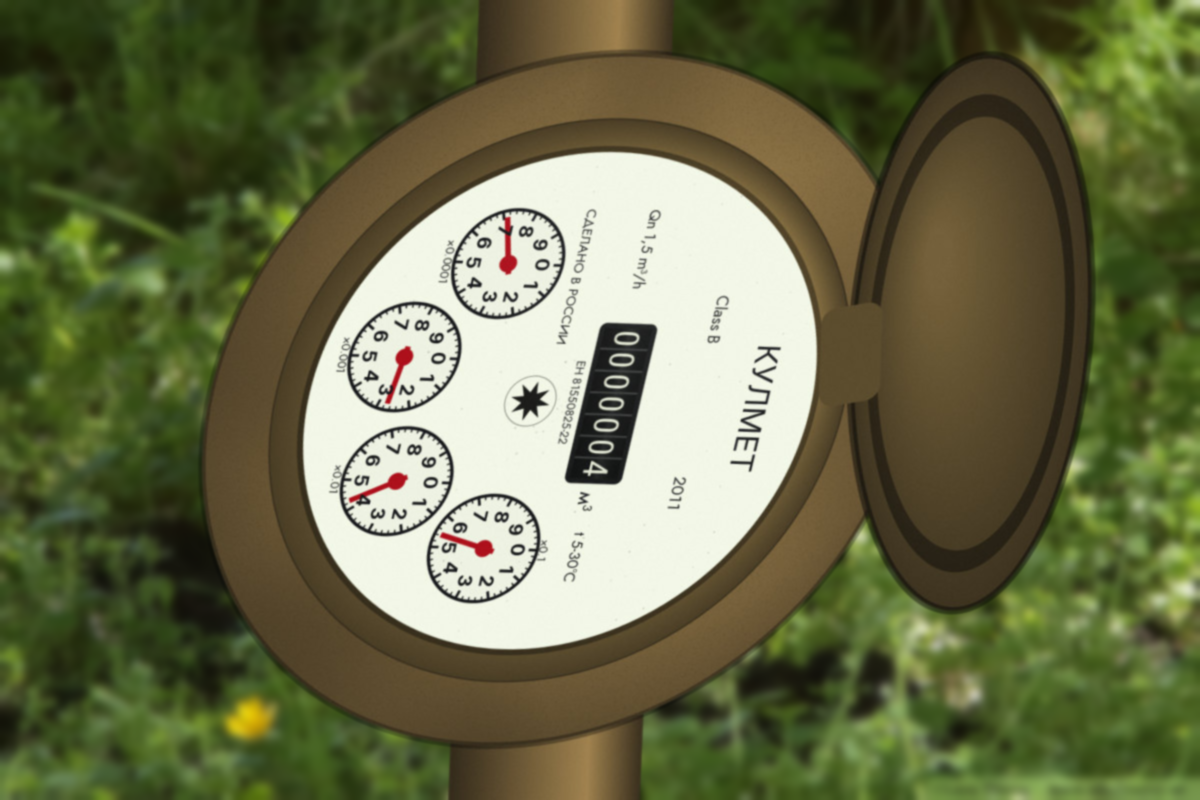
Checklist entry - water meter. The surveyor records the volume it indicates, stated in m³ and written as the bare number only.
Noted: 4.5427
